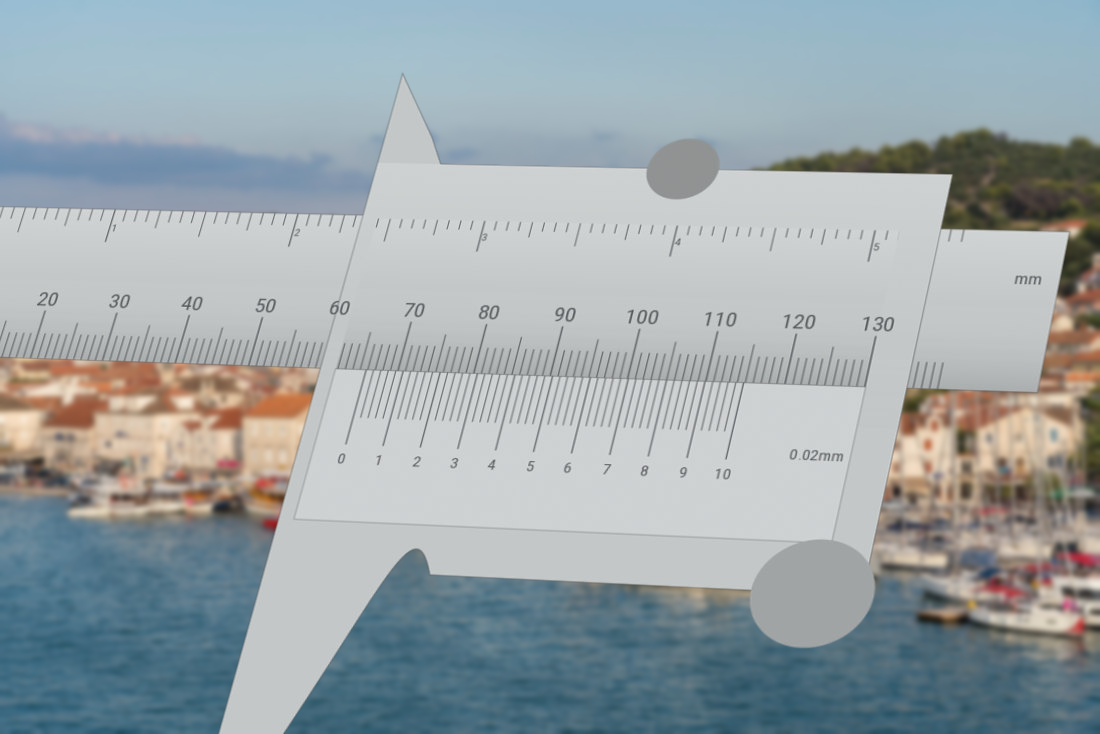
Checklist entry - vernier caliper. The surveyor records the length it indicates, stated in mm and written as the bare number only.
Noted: 65.8
